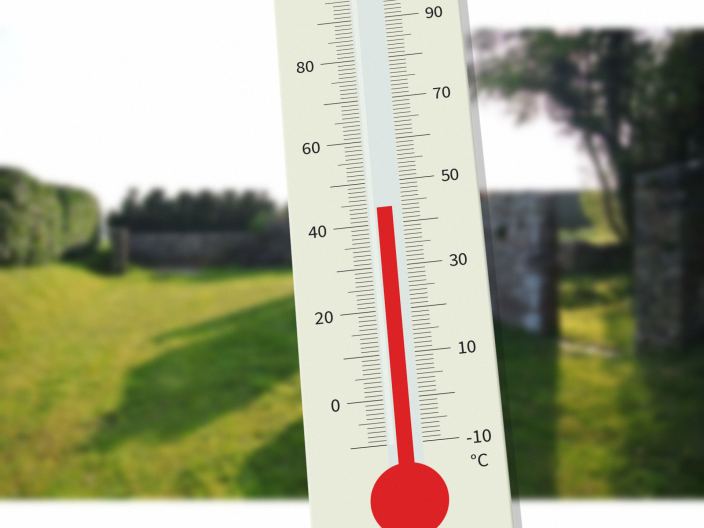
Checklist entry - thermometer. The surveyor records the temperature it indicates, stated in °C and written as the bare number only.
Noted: 44
